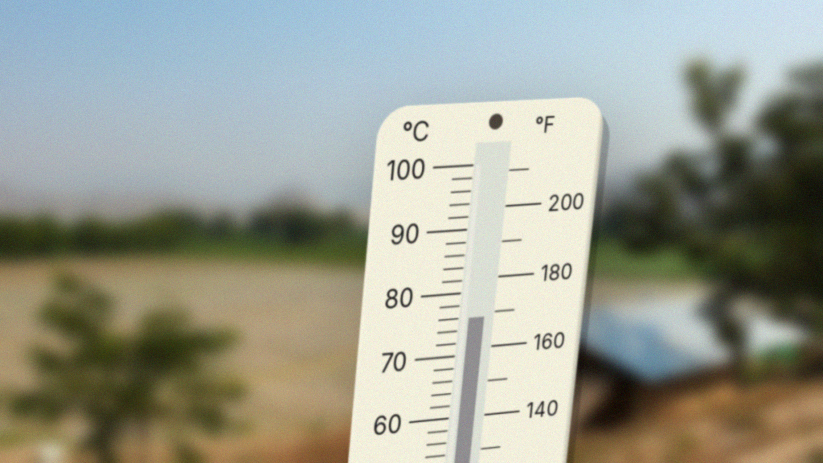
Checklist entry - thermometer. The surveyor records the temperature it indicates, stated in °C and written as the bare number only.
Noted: 76
